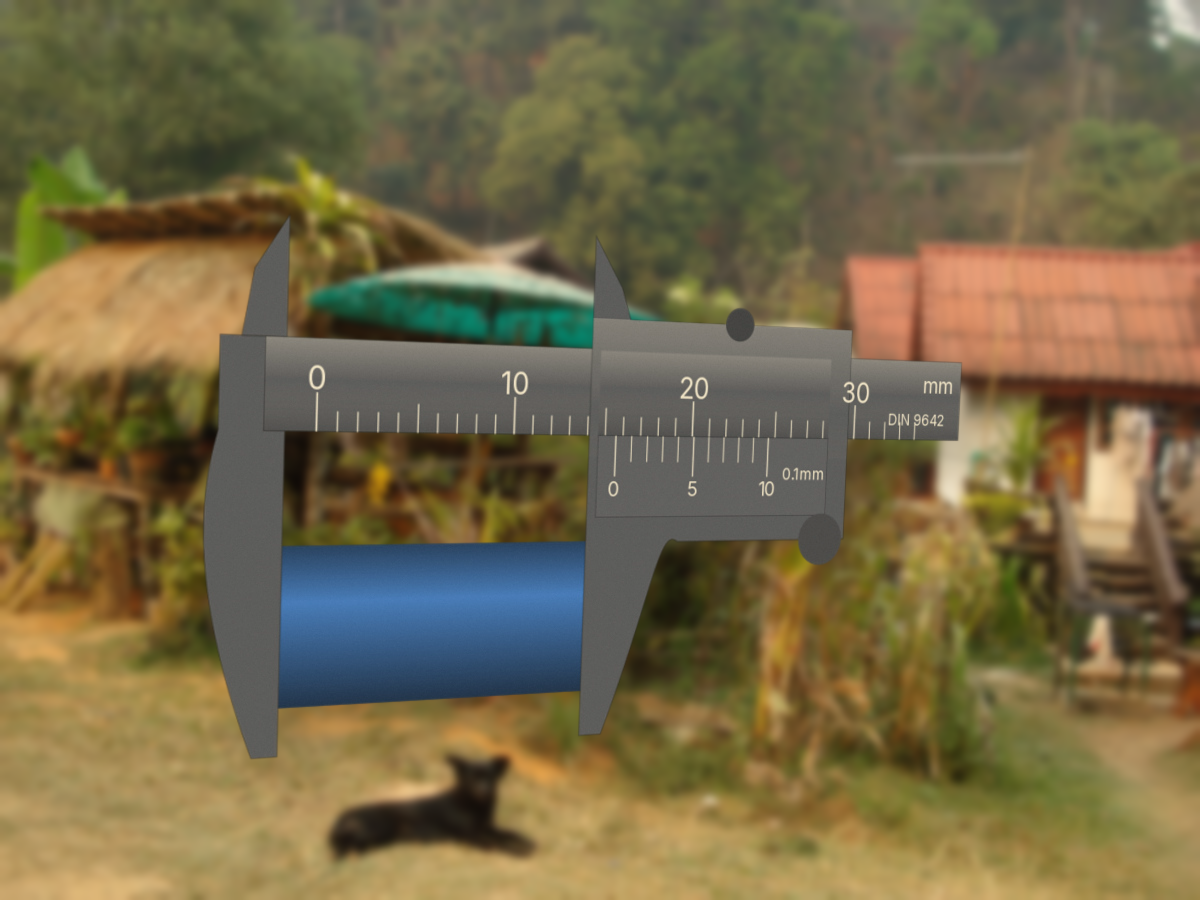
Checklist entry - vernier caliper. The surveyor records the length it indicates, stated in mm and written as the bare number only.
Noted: 15.6
